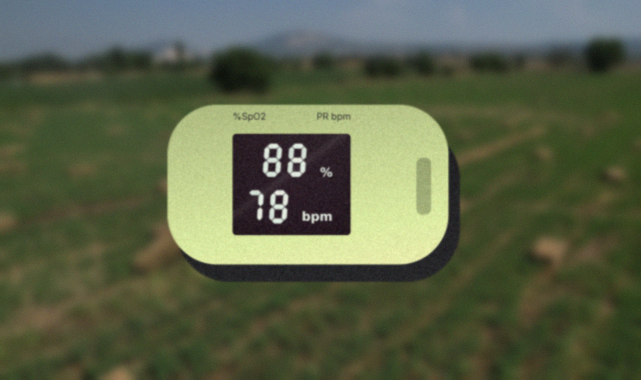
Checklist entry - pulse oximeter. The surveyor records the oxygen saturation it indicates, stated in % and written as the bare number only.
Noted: 88
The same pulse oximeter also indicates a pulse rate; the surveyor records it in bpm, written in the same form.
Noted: 78
